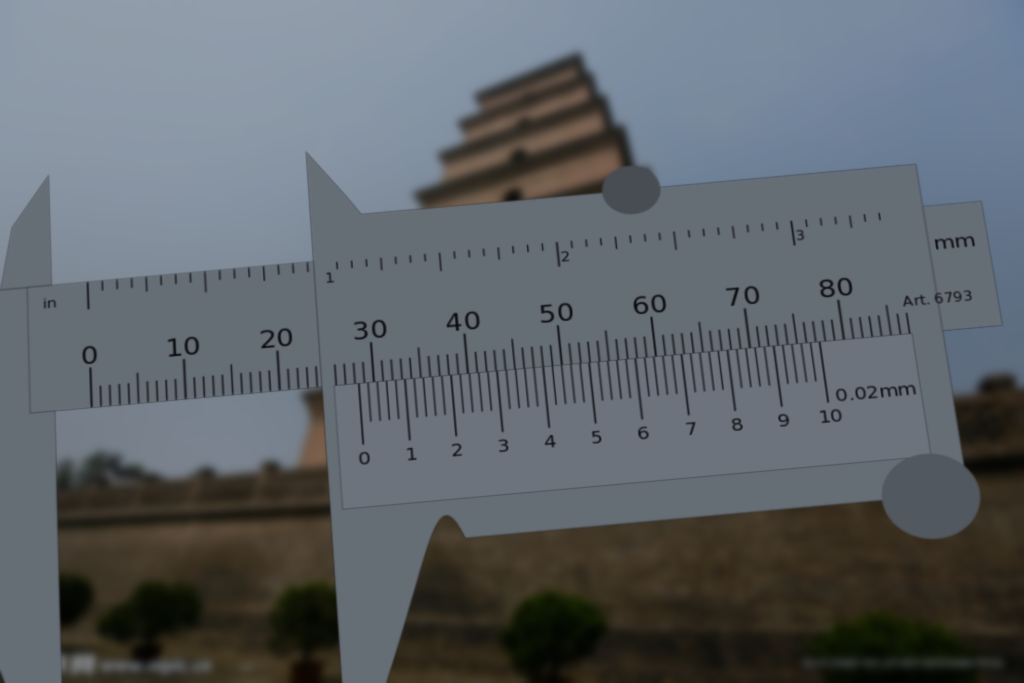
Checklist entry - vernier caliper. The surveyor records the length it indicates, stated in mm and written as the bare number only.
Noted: 28.4
